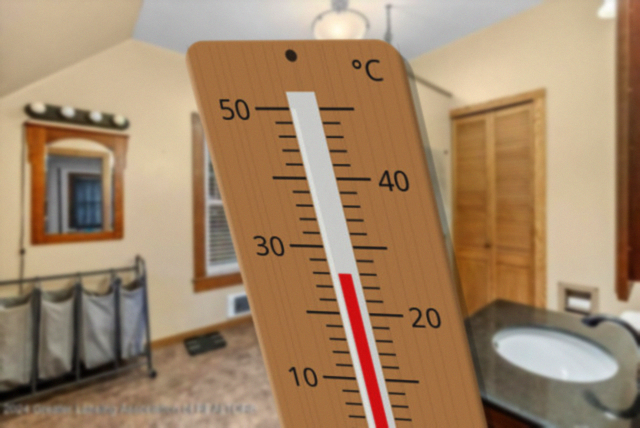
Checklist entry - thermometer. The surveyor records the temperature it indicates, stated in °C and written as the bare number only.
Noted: 26
